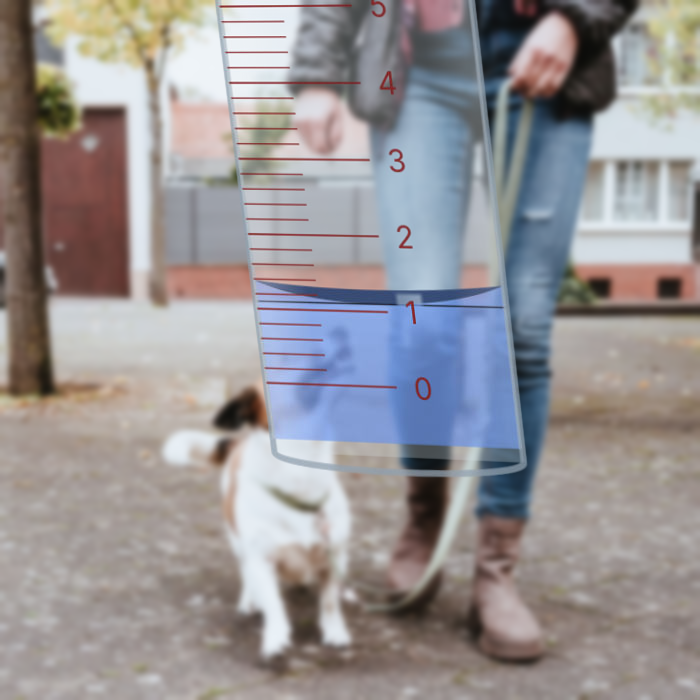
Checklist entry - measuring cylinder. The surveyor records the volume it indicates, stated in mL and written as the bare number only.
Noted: 1.1
